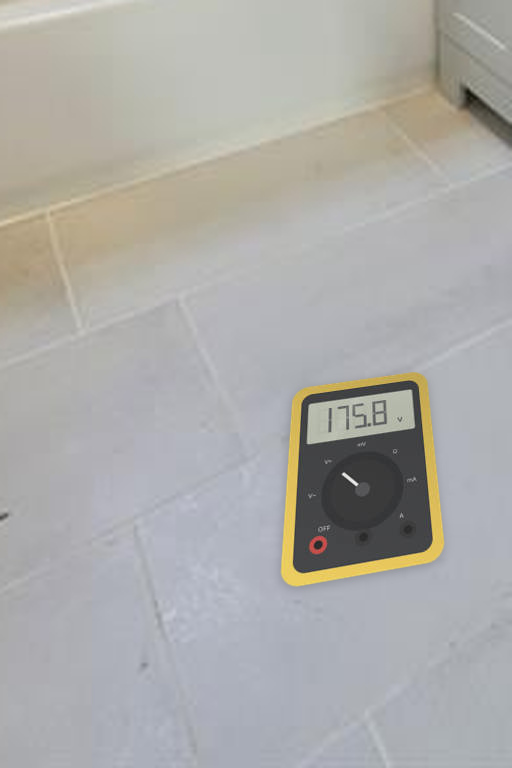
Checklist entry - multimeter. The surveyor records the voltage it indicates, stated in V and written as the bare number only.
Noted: 175.8
